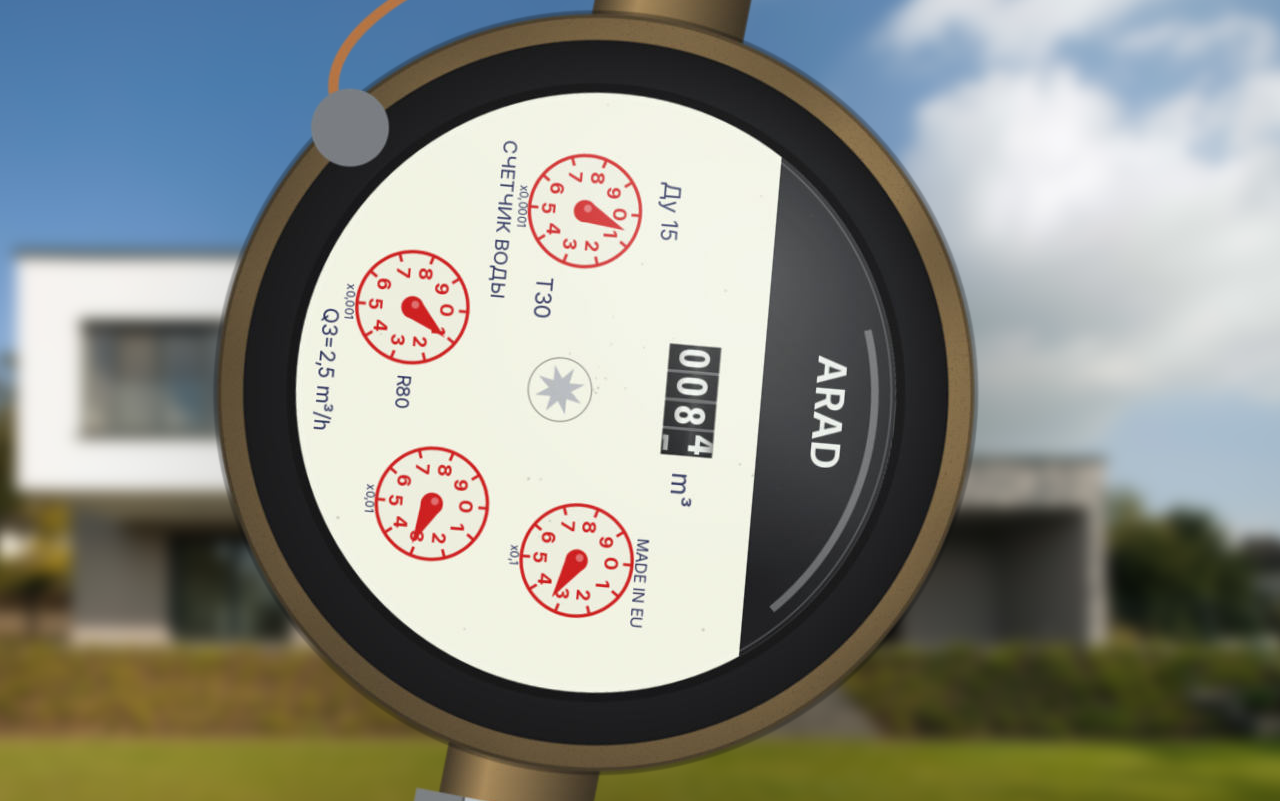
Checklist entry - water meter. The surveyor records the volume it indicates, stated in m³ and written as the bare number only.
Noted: 84.3310
